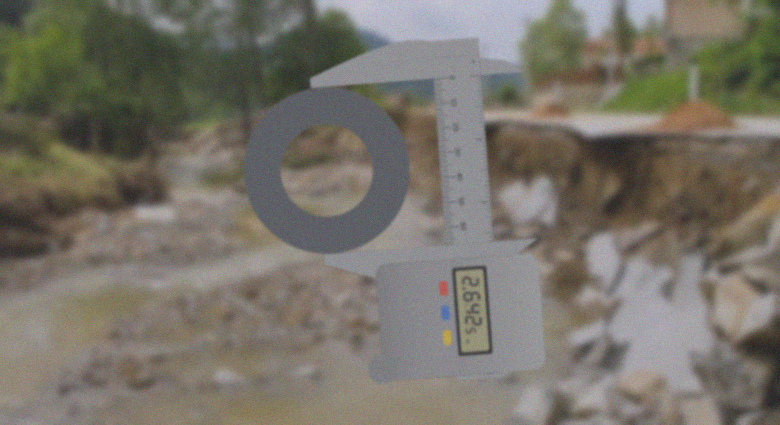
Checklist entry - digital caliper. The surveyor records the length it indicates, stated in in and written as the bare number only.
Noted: 2.6425
